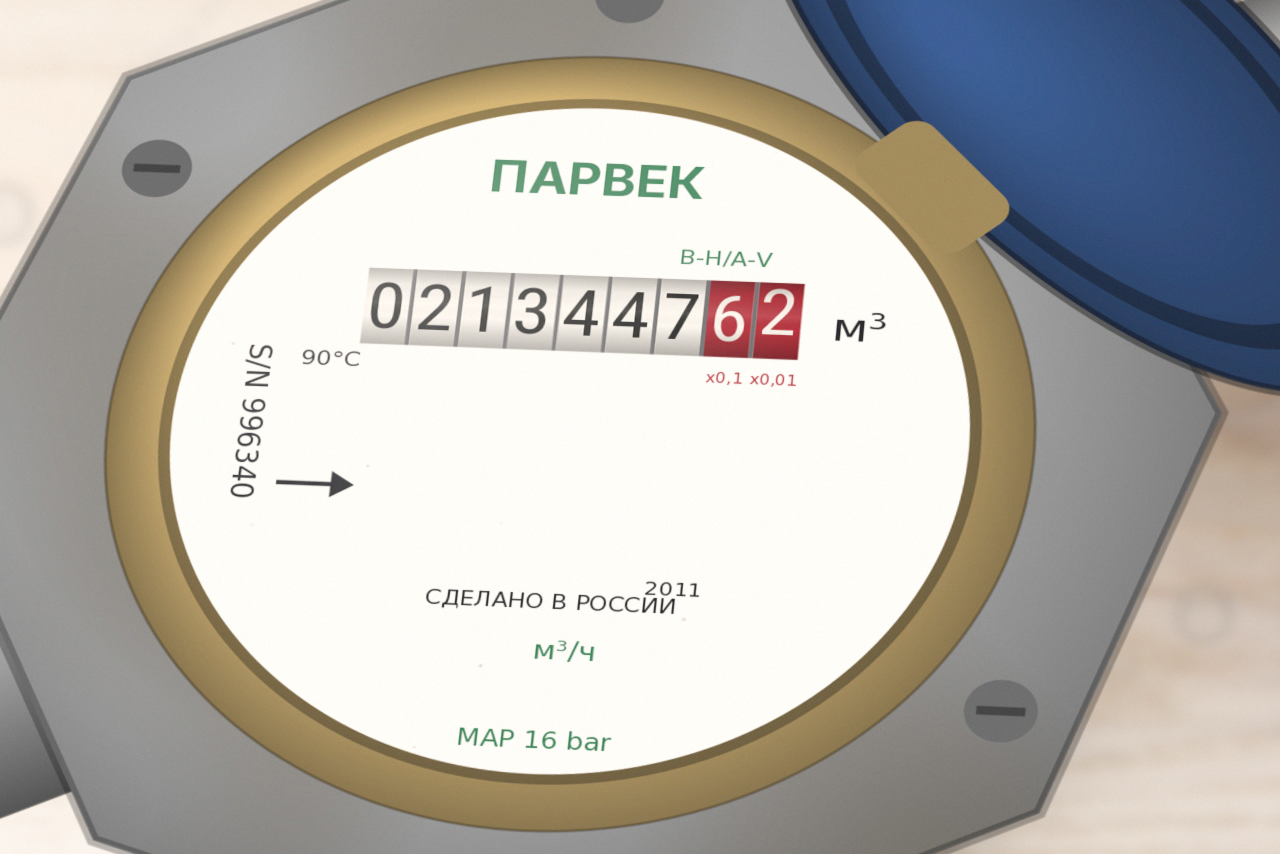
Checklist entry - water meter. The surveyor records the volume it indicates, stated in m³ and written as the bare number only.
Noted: 213447.62
